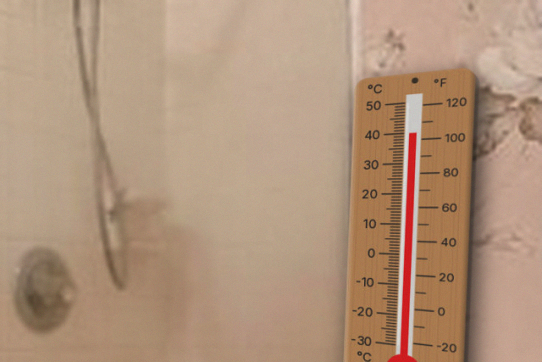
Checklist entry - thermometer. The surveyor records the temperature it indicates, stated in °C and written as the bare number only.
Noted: 40
